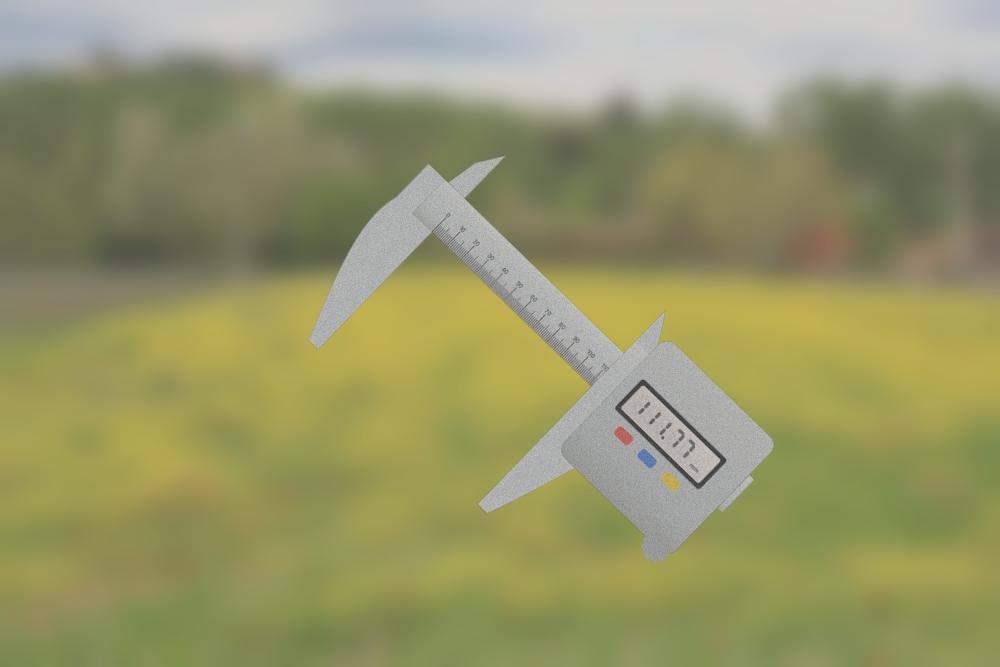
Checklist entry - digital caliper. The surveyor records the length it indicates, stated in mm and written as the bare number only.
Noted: 111.77
